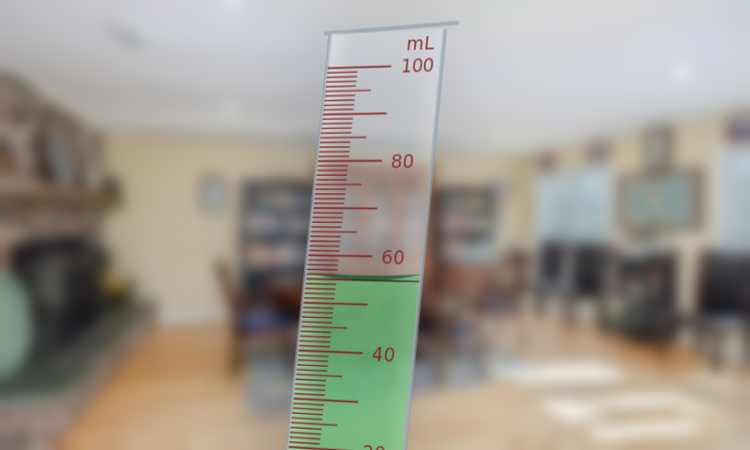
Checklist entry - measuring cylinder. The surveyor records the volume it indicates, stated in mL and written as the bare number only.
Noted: 55
